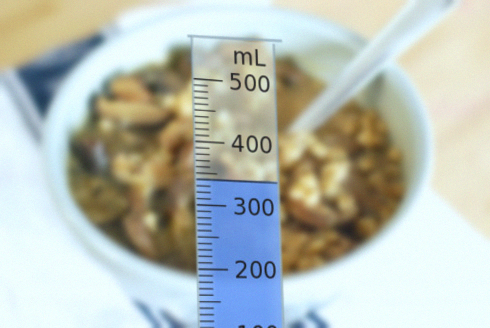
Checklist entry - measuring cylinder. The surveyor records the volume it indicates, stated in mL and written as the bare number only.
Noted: 340
